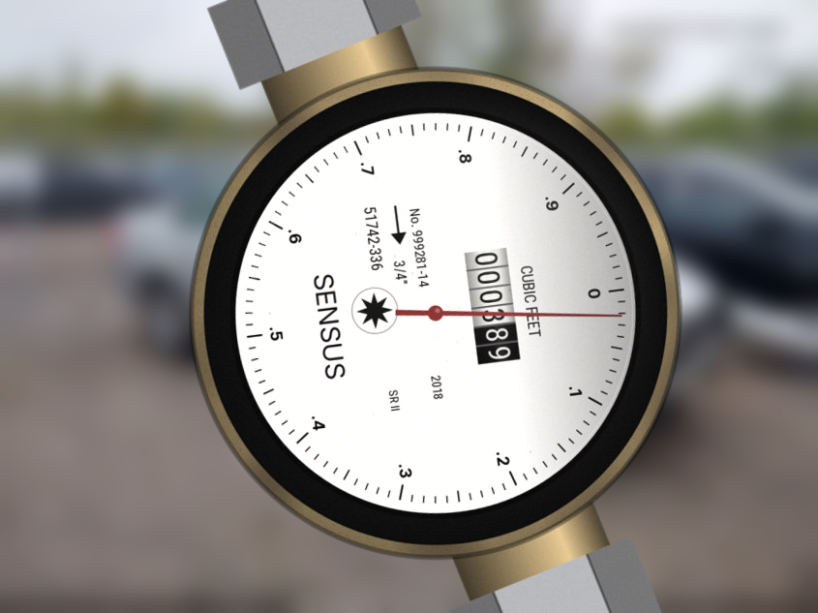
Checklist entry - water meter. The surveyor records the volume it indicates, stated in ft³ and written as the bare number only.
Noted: 389.02
